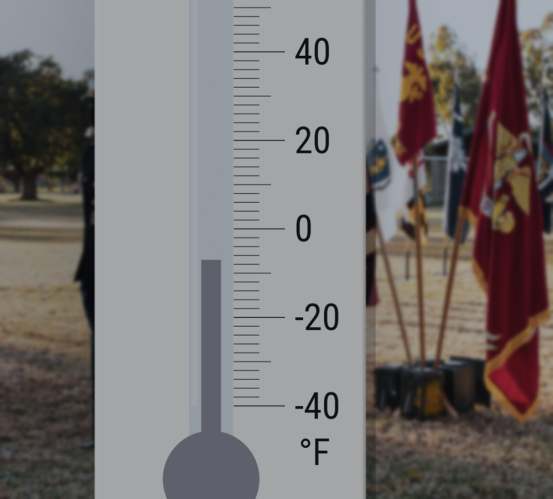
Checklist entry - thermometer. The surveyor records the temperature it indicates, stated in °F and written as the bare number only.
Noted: -7
